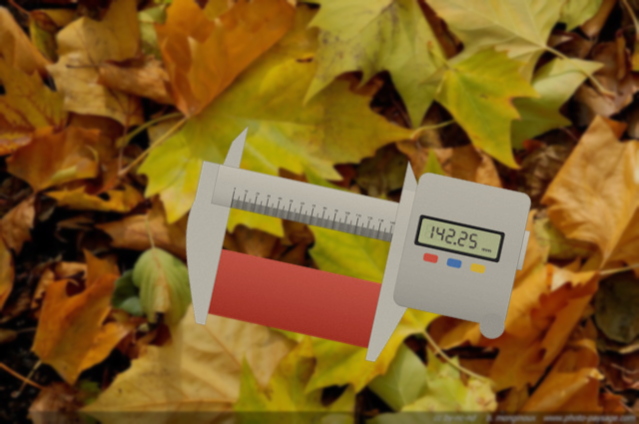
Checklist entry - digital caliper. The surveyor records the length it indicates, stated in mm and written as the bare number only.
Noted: 142.25
